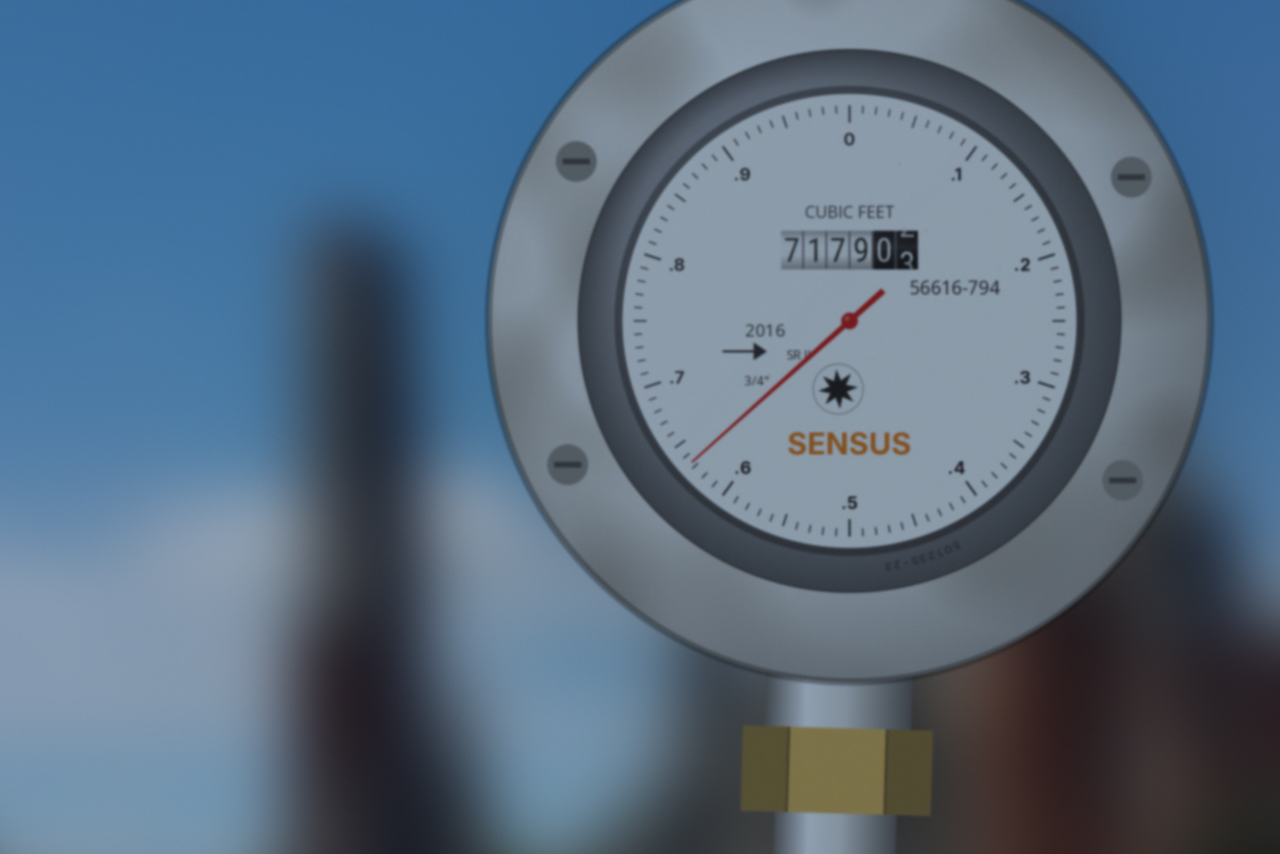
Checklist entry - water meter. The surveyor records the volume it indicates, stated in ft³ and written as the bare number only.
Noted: 717902.63
